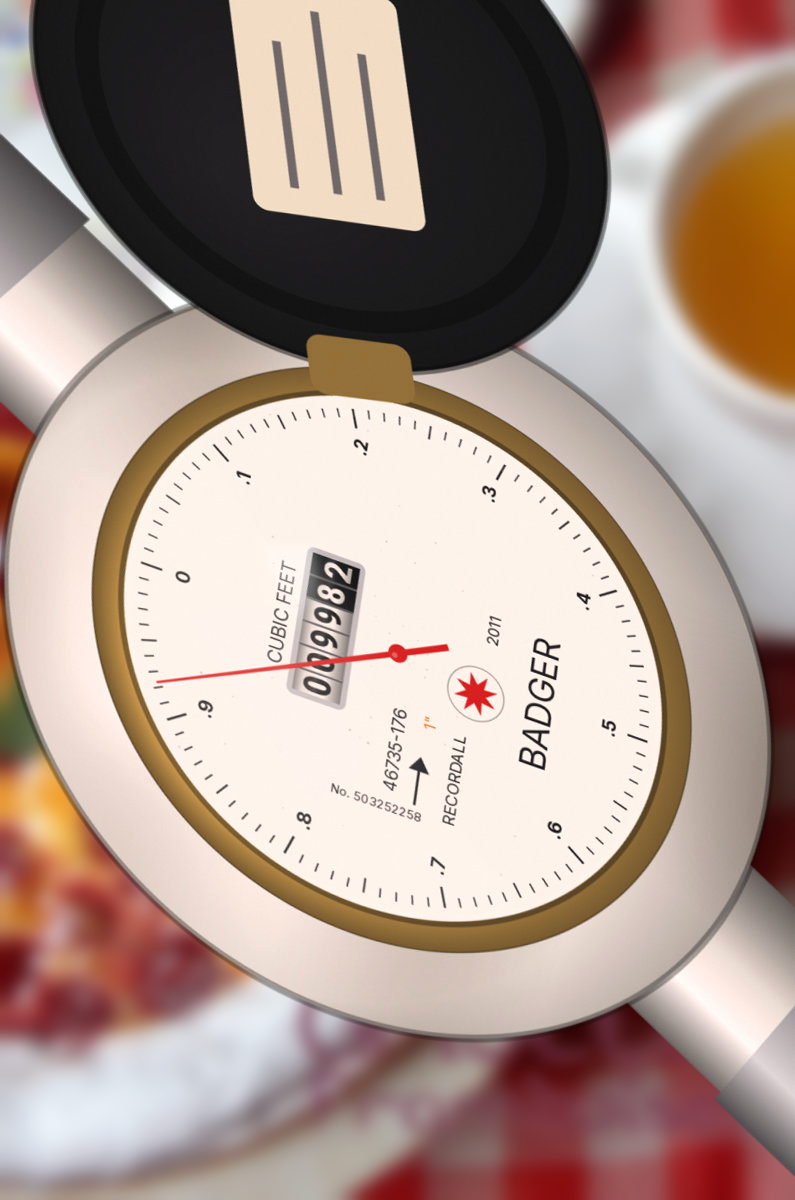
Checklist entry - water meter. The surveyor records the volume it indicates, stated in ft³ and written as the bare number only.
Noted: 9981.92
